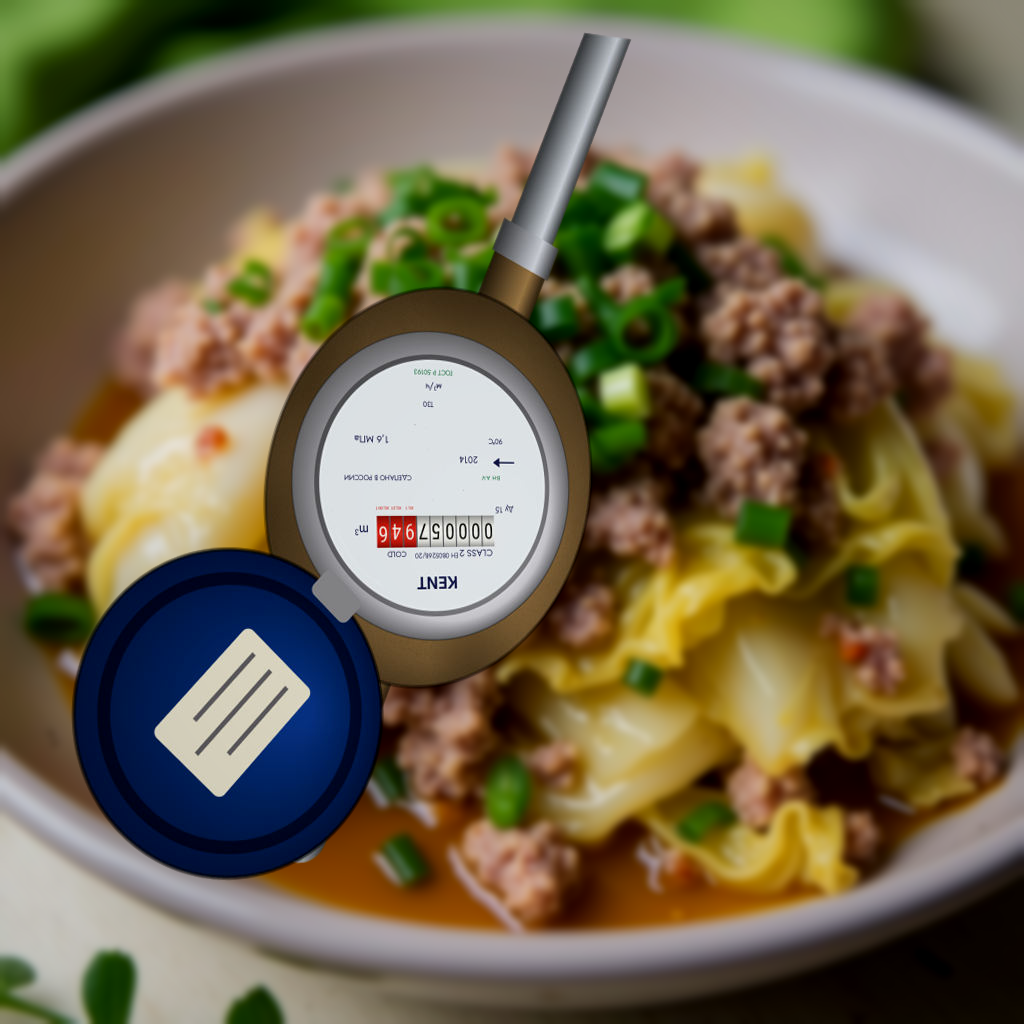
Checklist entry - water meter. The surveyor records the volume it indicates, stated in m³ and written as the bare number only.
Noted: 57.946
